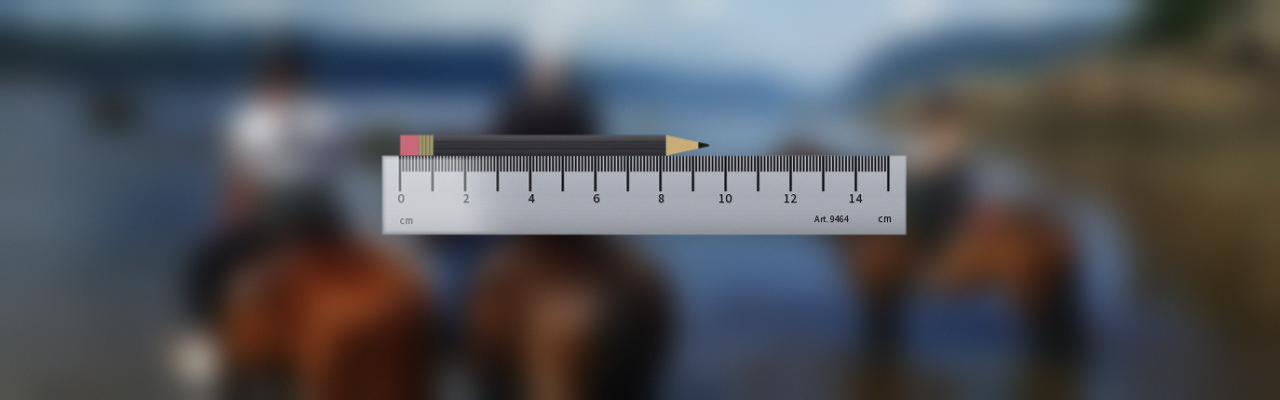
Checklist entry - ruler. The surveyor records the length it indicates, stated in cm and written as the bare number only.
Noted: 9.5
